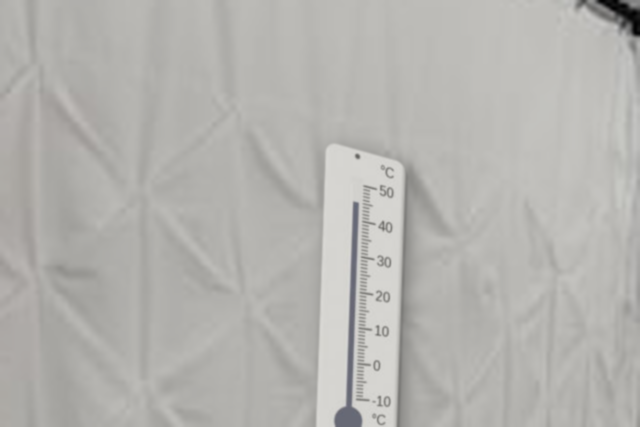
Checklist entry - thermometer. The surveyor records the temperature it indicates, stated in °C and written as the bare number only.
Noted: 45
